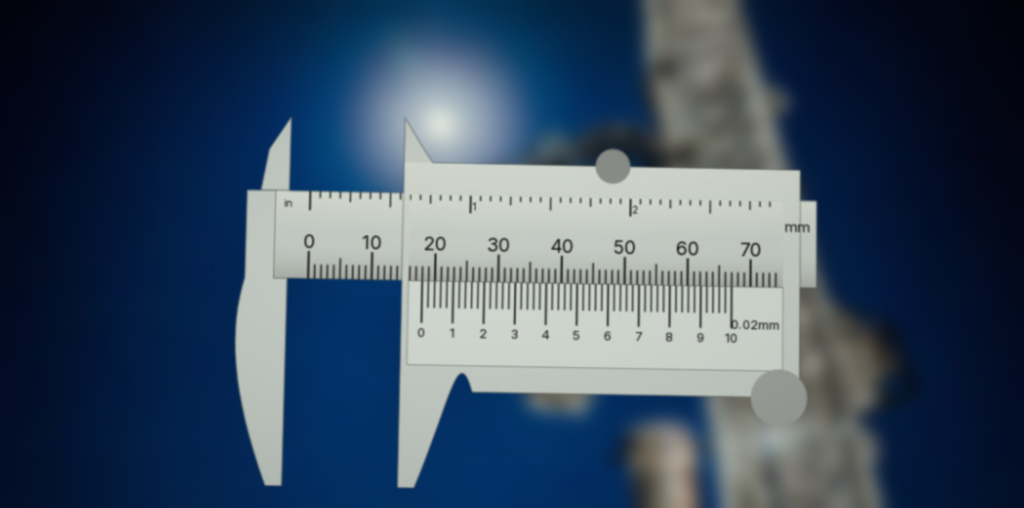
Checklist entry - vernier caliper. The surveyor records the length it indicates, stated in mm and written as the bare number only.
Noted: 18.0
